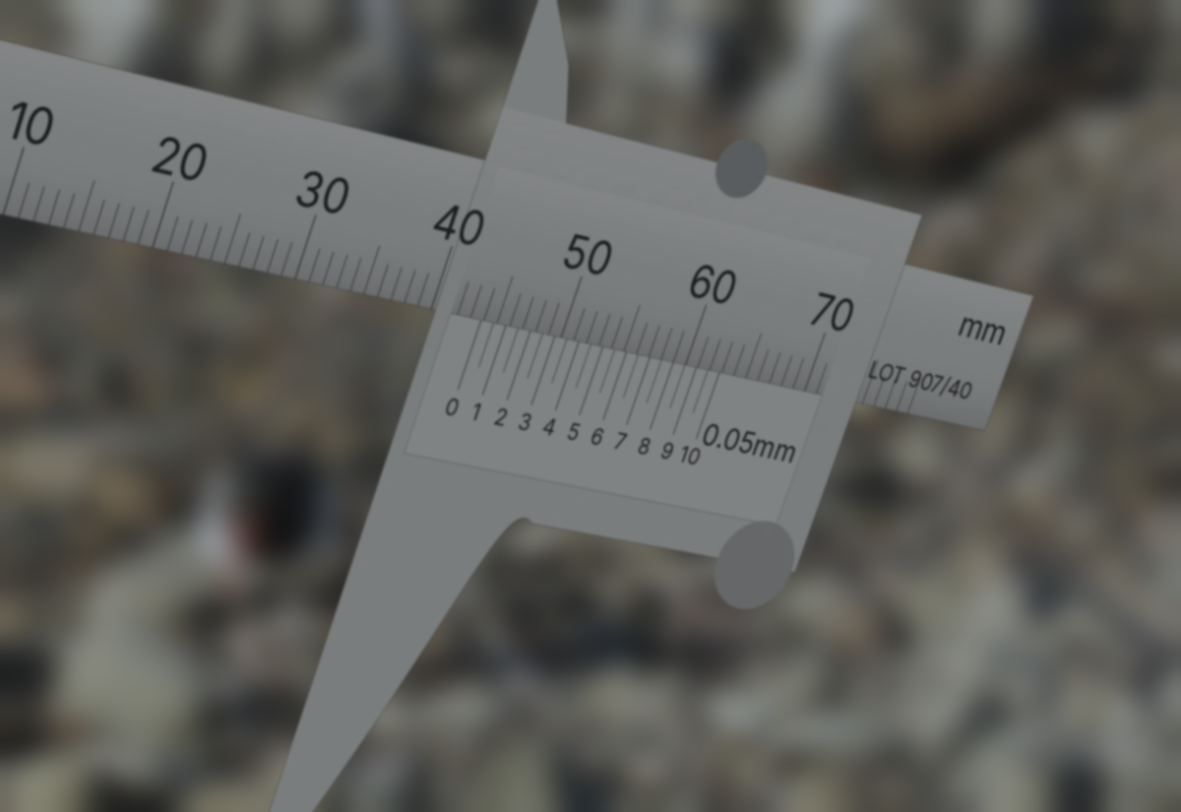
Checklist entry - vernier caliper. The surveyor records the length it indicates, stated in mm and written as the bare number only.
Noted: 43.8
